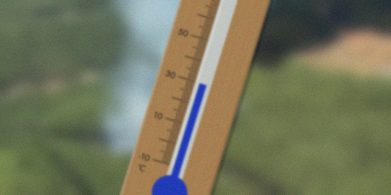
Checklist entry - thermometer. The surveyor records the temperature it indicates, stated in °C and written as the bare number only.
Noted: 30
